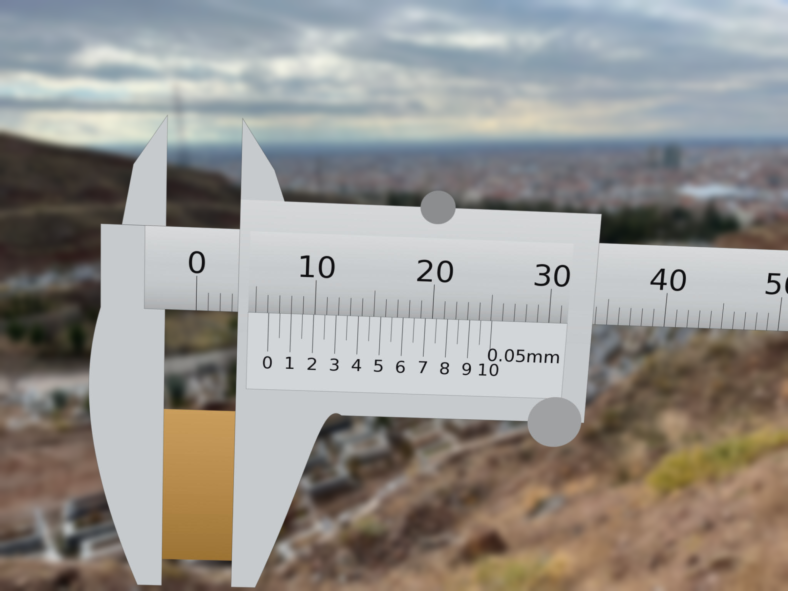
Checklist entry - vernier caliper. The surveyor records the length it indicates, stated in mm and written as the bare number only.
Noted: 6.1
